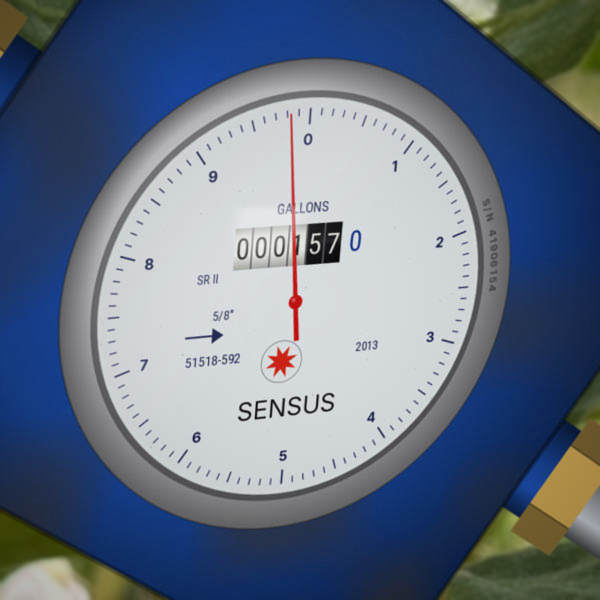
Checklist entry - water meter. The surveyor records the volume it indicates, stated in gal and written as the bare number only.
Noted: 1569.8
